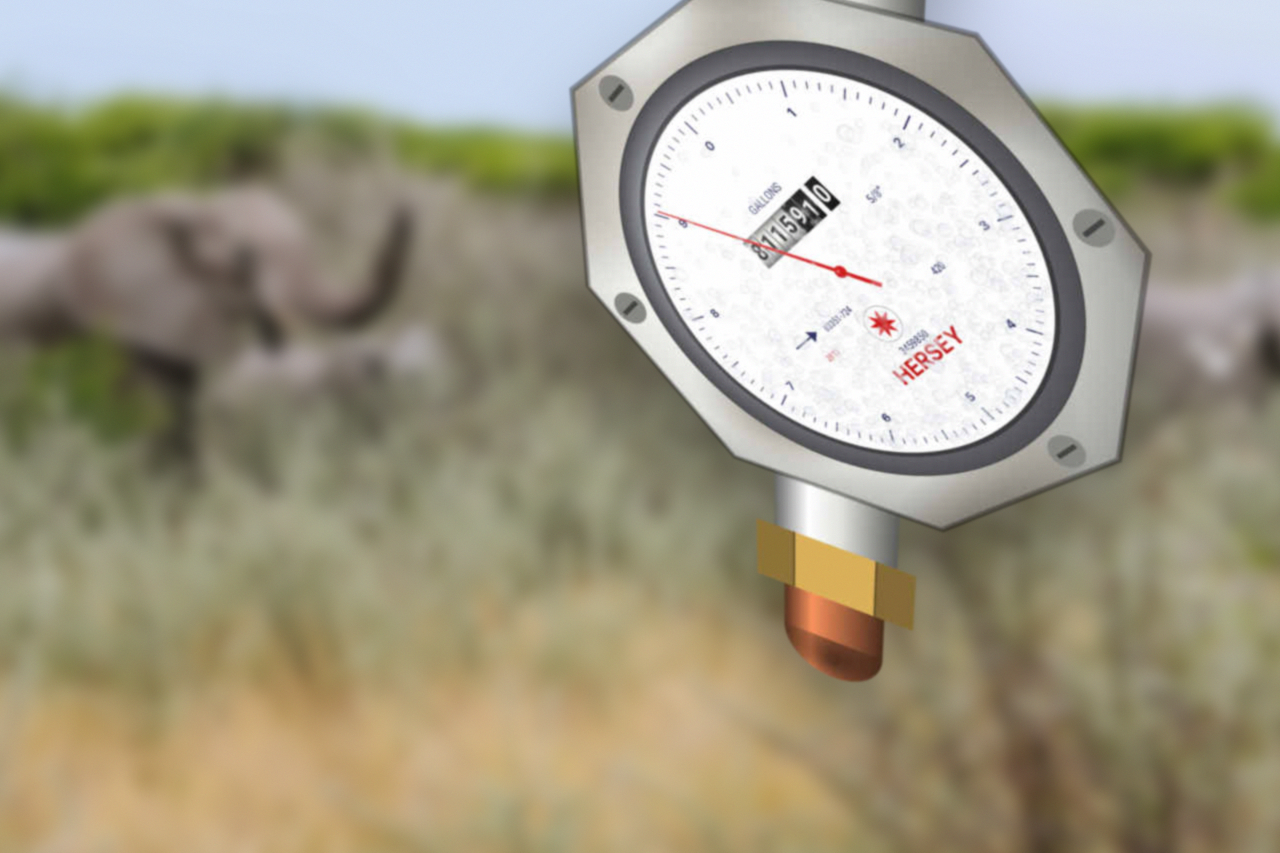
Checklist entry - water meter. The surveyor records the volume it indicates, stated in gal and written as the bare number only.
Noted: 8115909.0
